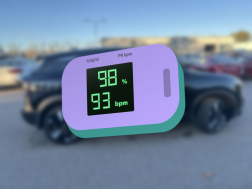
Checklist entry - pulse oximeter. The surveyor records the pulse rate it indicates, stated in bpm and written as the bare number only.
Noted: 93
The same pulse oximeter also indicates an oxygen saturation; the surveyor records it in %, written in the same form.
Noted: 98
